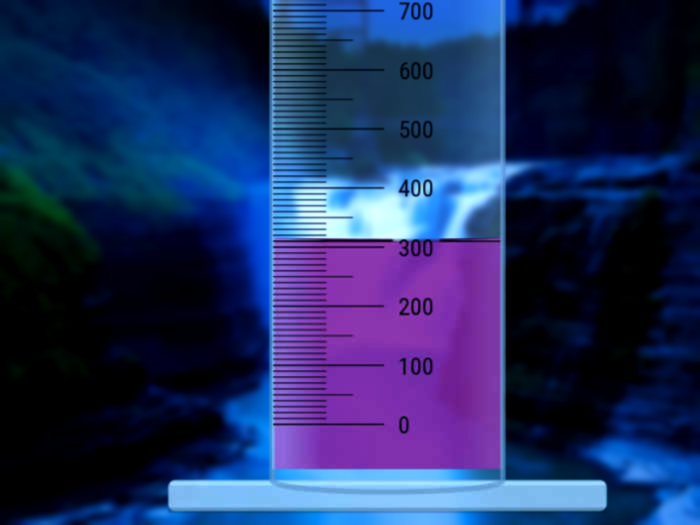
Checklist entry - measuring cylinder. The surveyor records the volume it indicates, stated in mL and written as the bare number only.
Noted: 310
